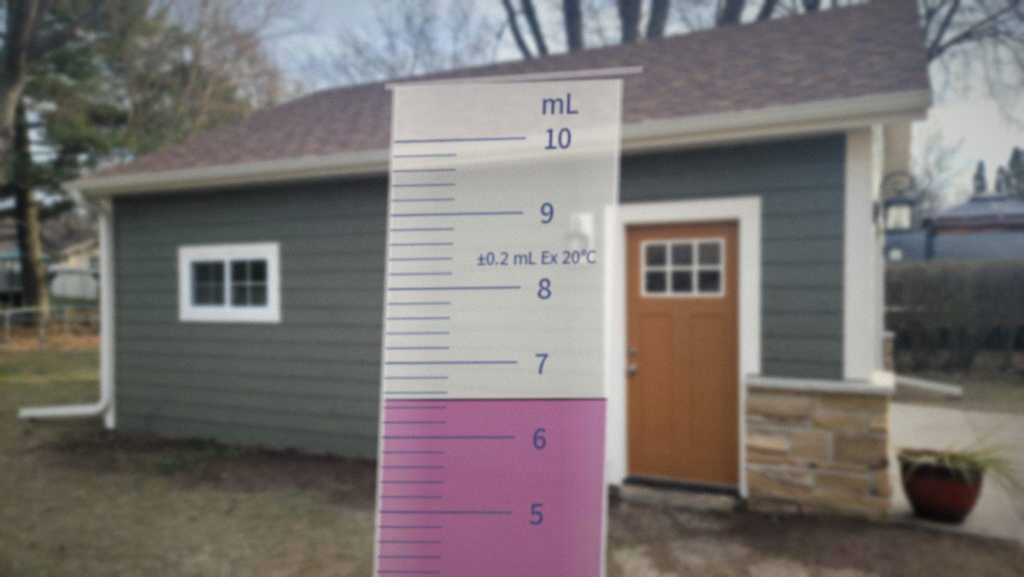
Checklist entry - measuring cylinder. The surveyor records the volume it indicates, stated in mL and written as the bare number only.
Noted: 6.5
